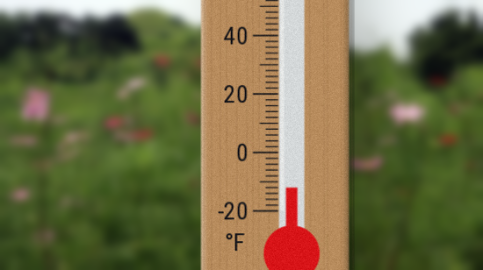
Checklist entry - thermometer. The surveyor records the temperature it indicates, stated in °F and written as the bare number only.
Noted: -12
